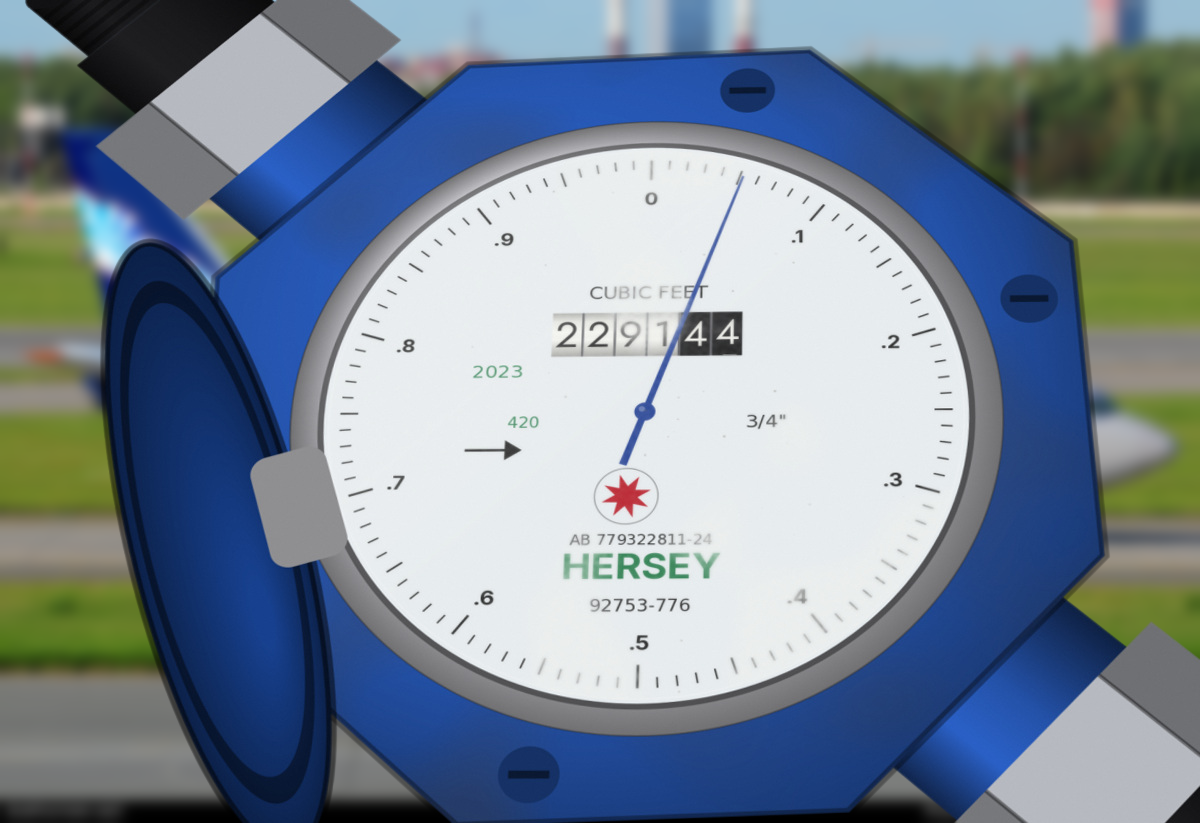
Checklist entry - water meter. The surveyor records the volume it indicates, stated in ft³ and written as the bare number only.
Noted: 229144.05
